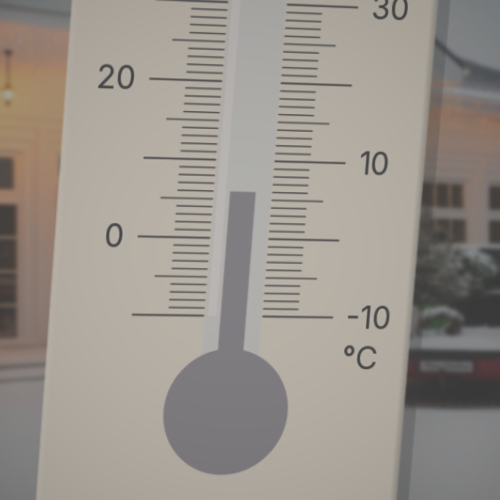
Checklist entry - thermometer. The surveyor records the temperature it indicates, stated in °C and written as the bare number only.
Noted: 6
